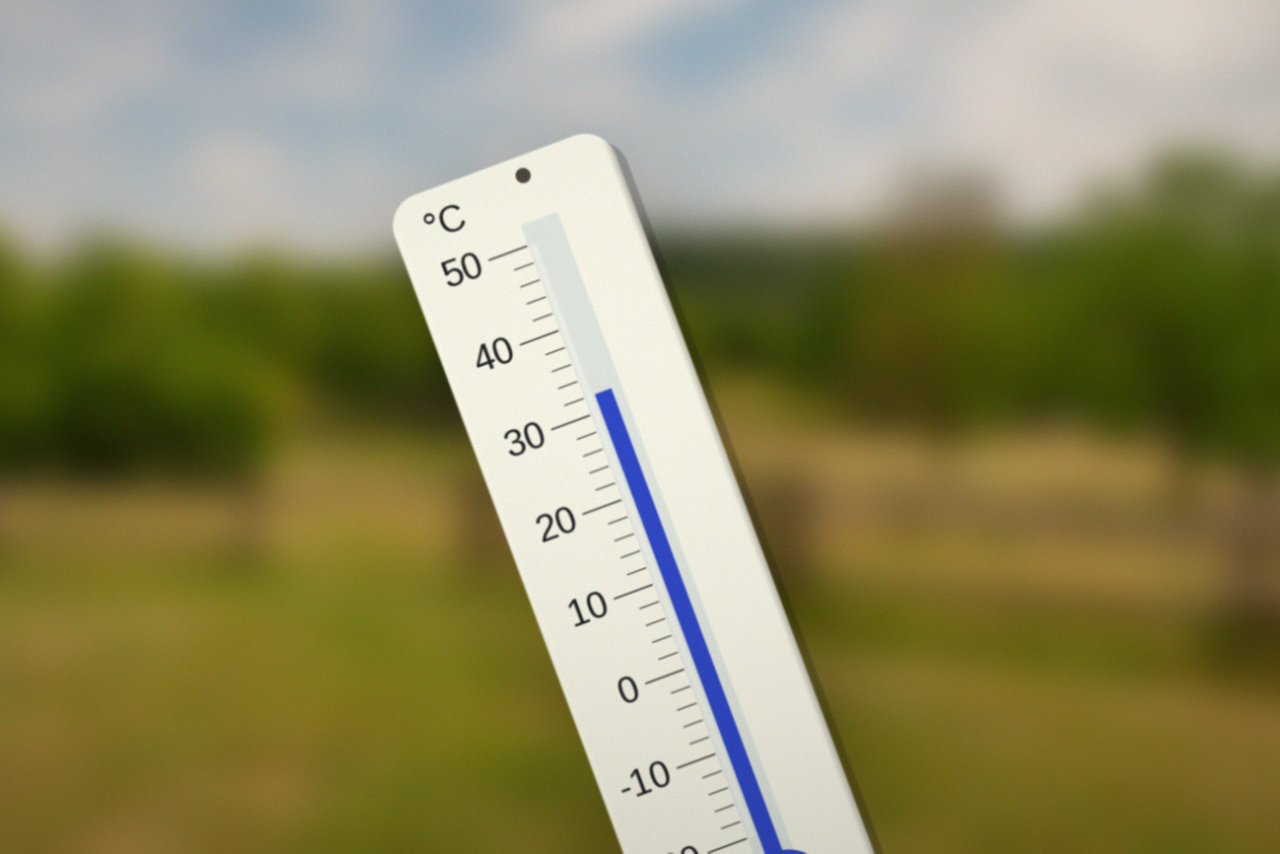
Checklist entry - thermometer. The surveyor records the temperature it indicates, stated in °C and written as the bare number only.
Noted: 32
